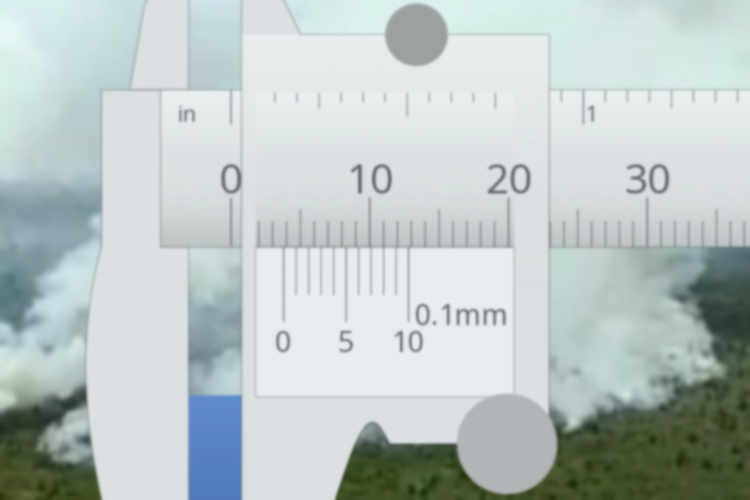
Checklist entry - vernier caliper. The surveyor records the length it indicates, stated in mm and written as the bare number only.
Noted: 3.8
